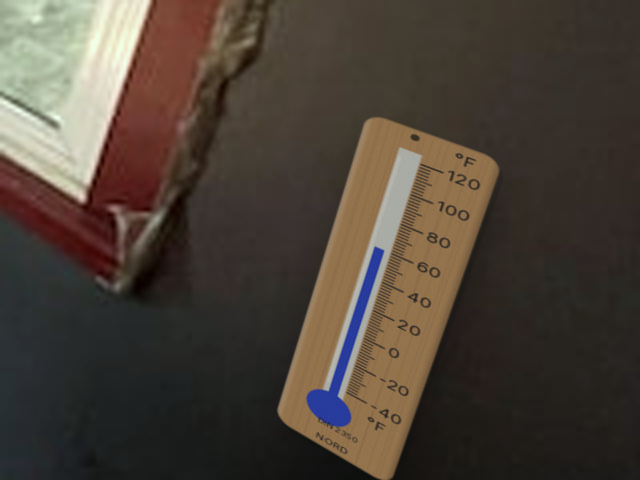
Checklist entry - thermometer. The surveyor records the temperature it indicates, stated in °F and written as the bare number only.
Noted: 60
